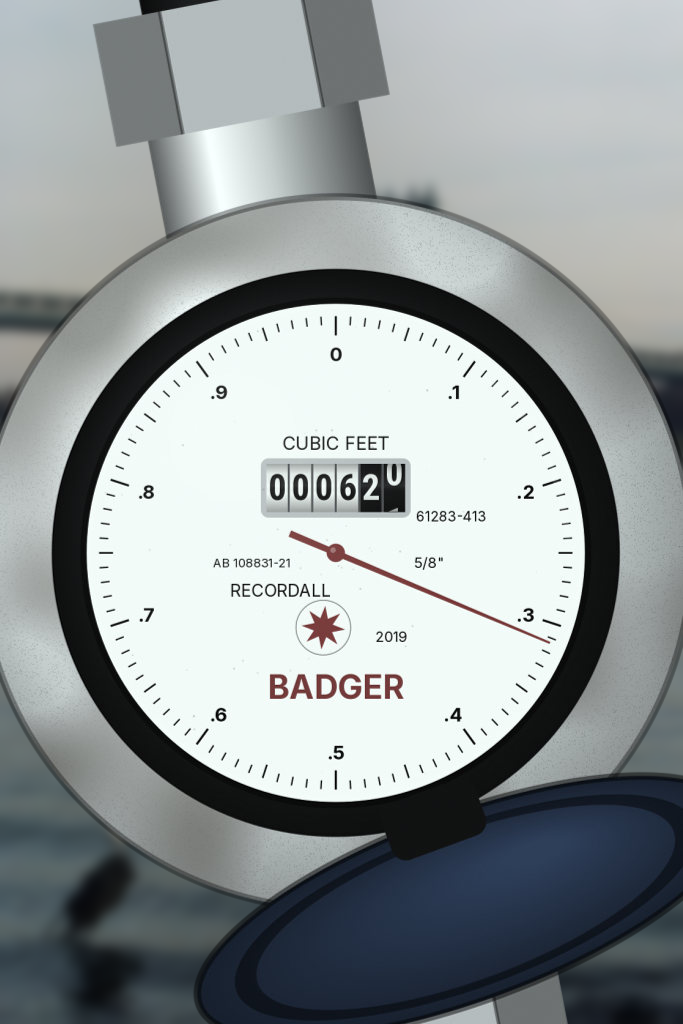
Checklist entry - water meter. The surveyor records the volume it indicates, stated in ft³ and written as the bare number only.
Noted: 620.31
